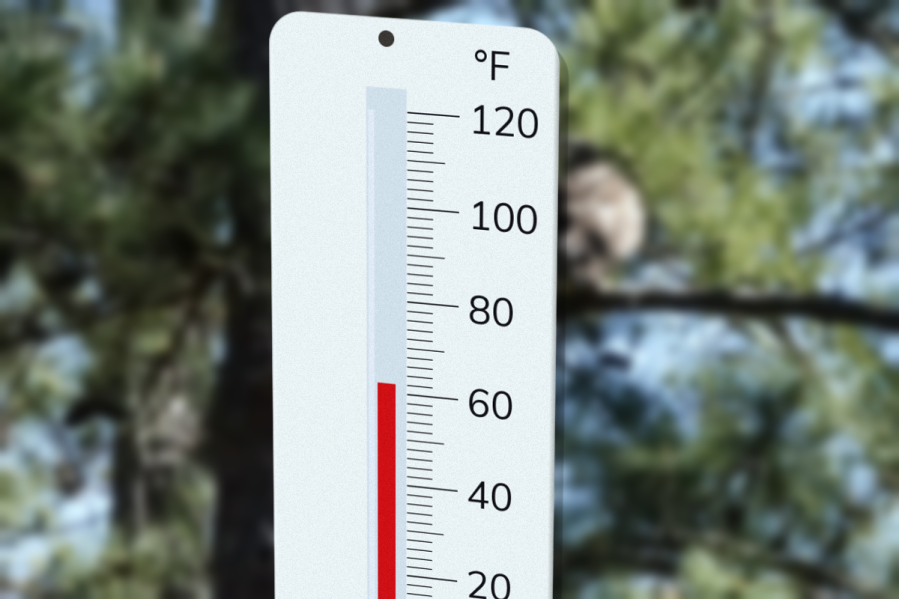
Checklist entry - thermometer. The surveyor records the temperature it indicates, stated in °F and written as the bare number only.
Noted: 62
